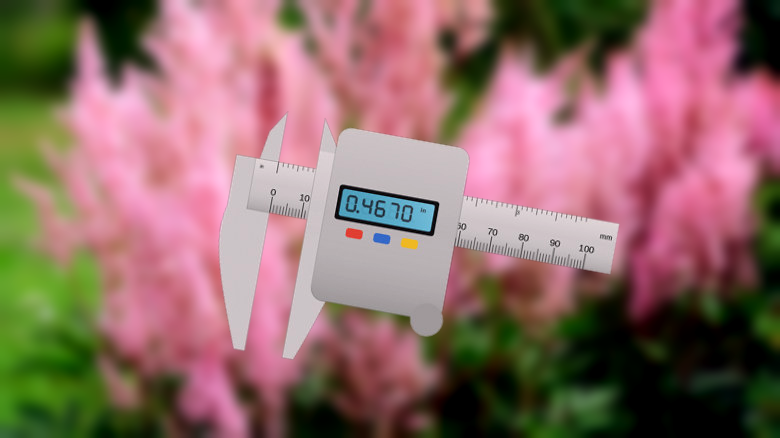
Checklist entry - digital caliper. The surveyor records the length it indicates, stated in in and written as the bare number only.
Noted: 0.4670
